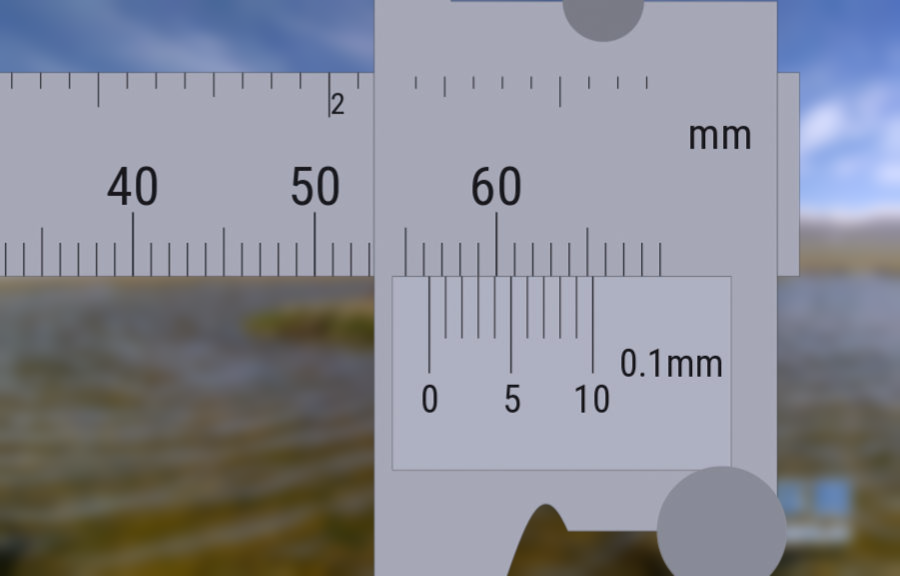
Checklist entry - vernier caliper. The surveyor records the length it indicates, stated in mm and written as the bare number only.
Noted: 56.3
